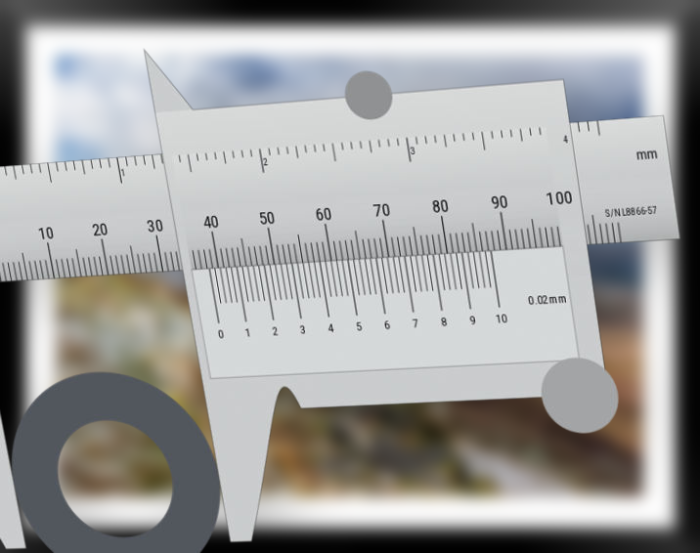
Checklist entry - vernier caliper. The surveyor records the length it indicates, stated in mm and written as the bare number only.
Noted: 38.4
